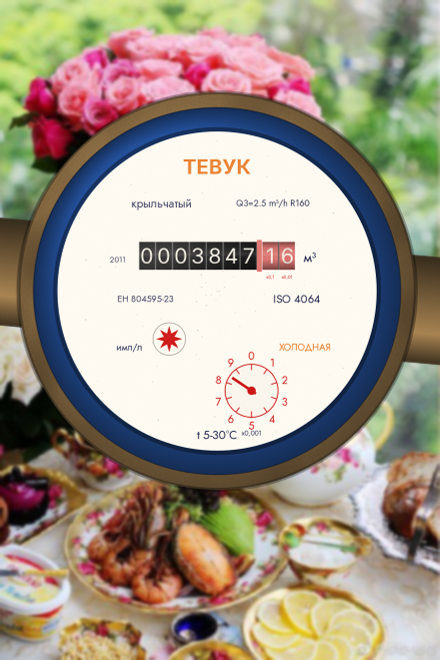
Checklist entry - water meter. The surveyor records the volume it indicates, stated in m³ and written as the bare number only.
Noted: 3847.168
